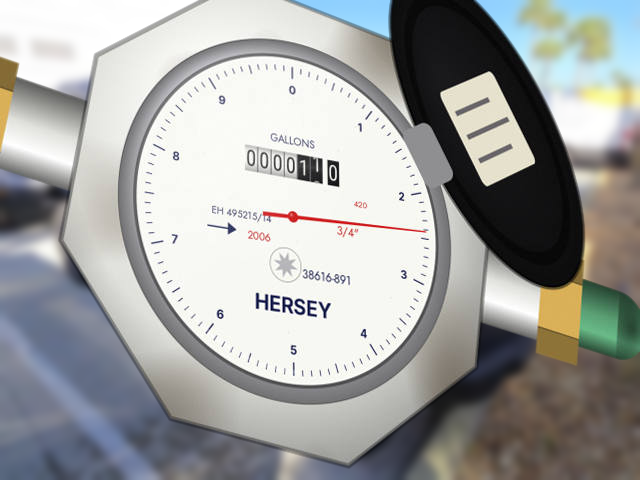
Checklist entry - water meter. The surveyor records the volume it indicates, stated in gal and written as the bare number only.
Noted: 112.4
